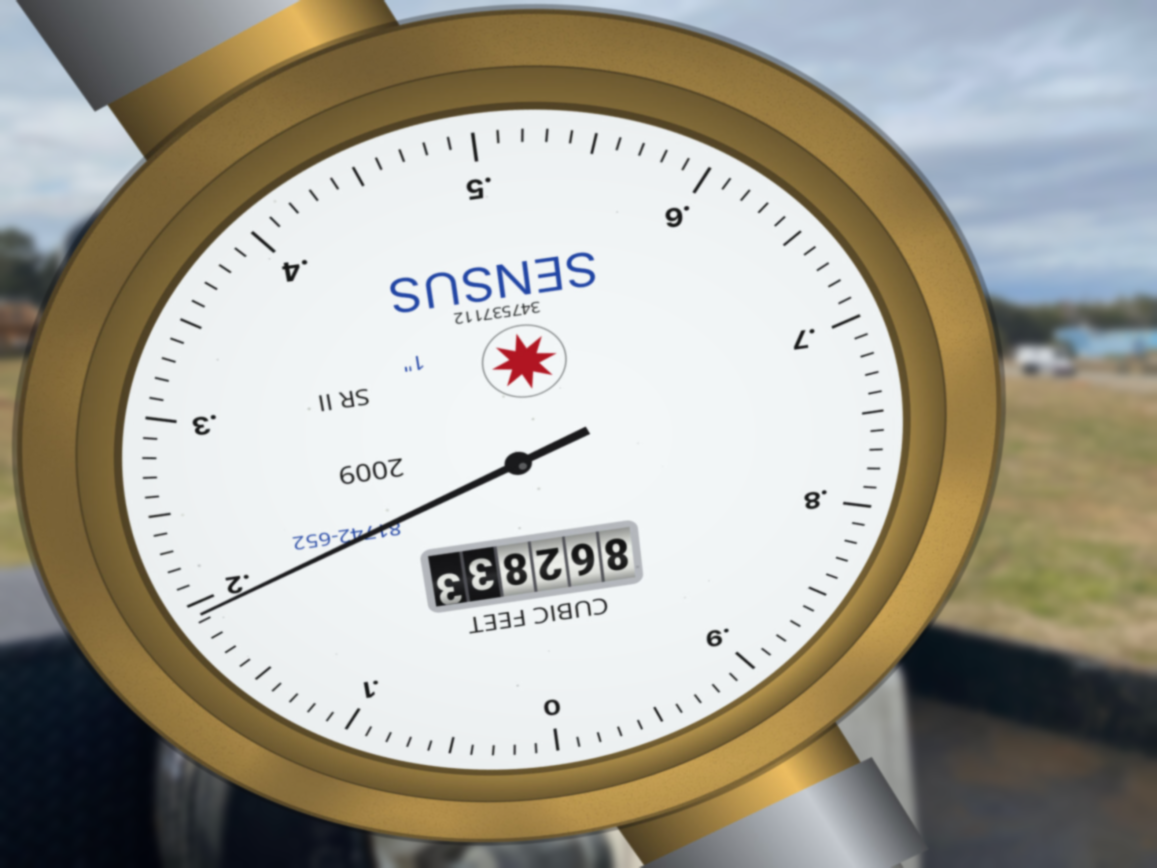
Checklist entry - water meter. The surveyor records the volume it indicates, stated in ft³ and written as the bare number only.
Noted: 862833.19
